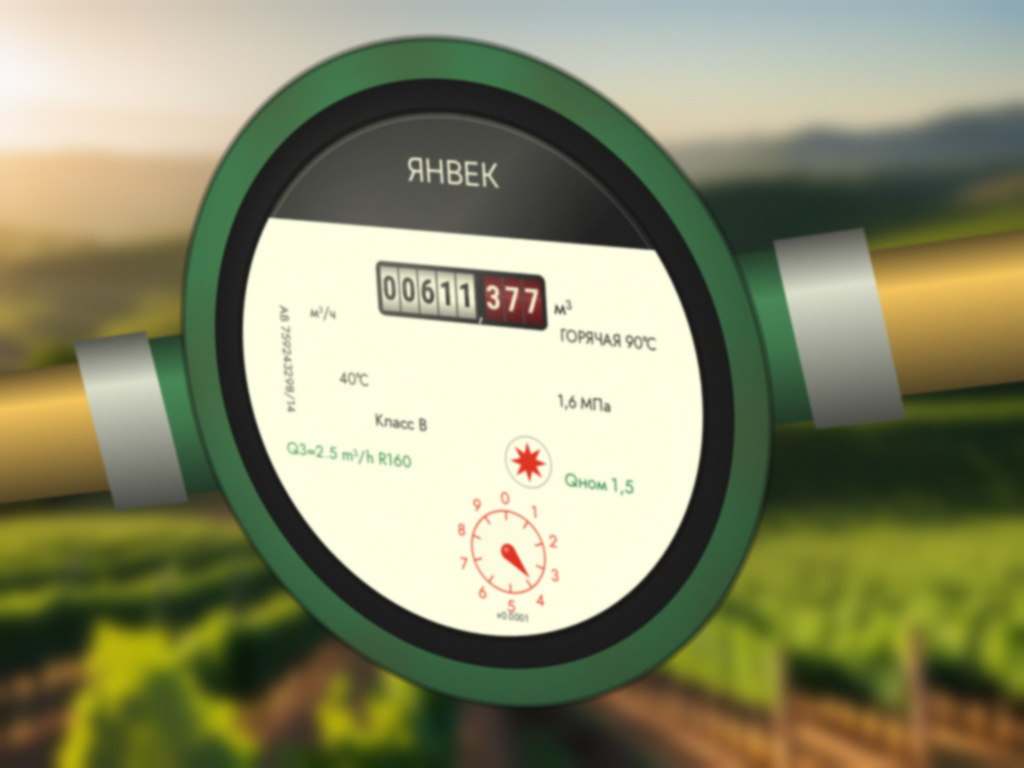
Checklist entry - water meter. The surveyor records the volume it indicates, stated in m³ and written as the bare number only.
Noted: 611.3773
